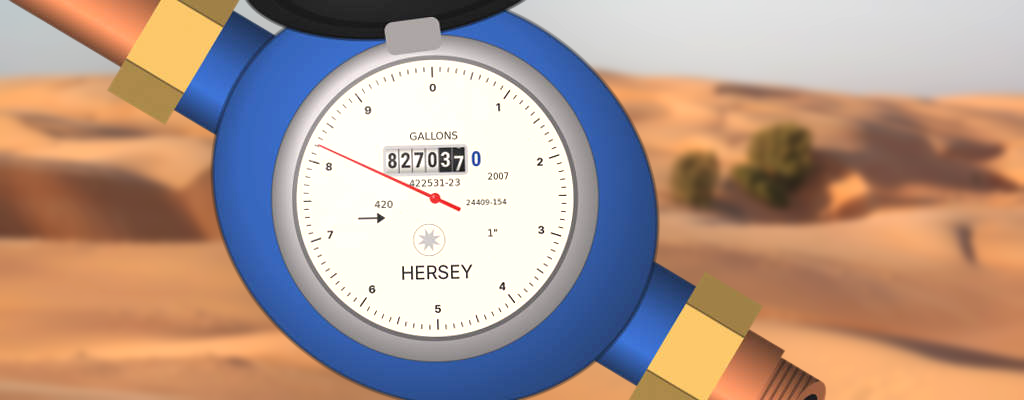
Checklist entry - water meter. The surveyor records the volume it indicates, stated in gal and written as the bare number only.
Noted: 8270368.2
